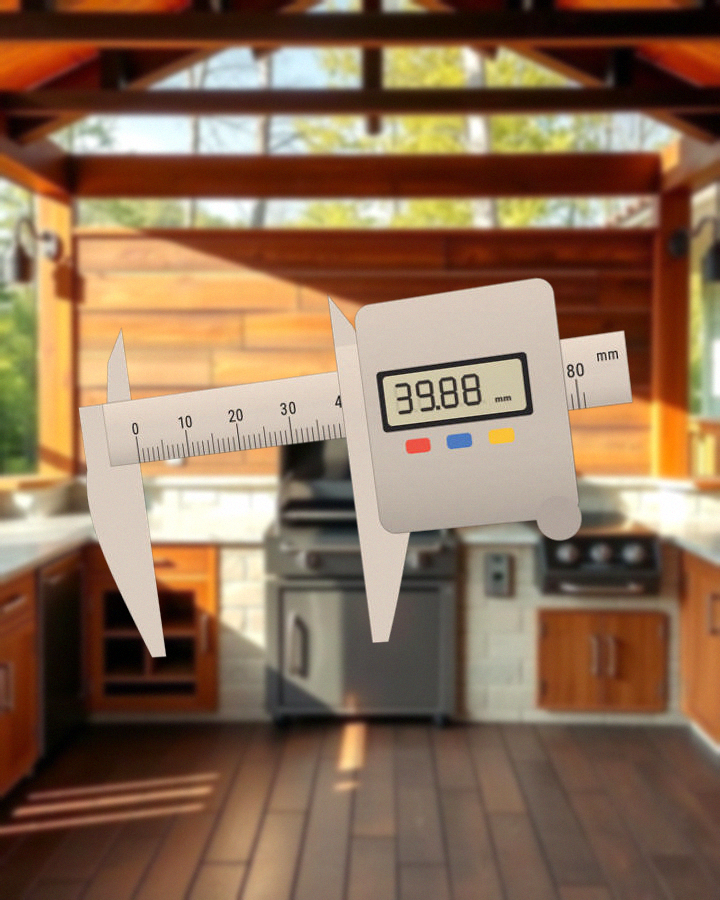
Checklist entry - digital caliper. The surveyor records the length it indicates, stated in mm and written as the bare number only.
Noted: 39.88
